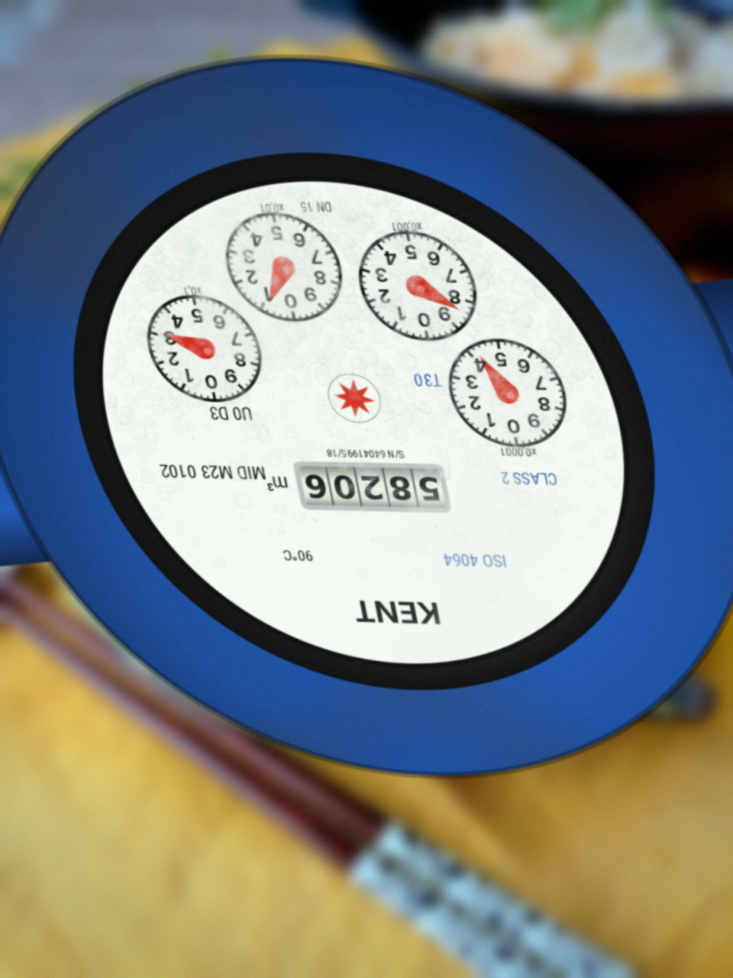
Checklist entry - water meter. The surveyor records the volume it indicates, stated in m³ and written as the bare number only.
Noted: 58206.3084
